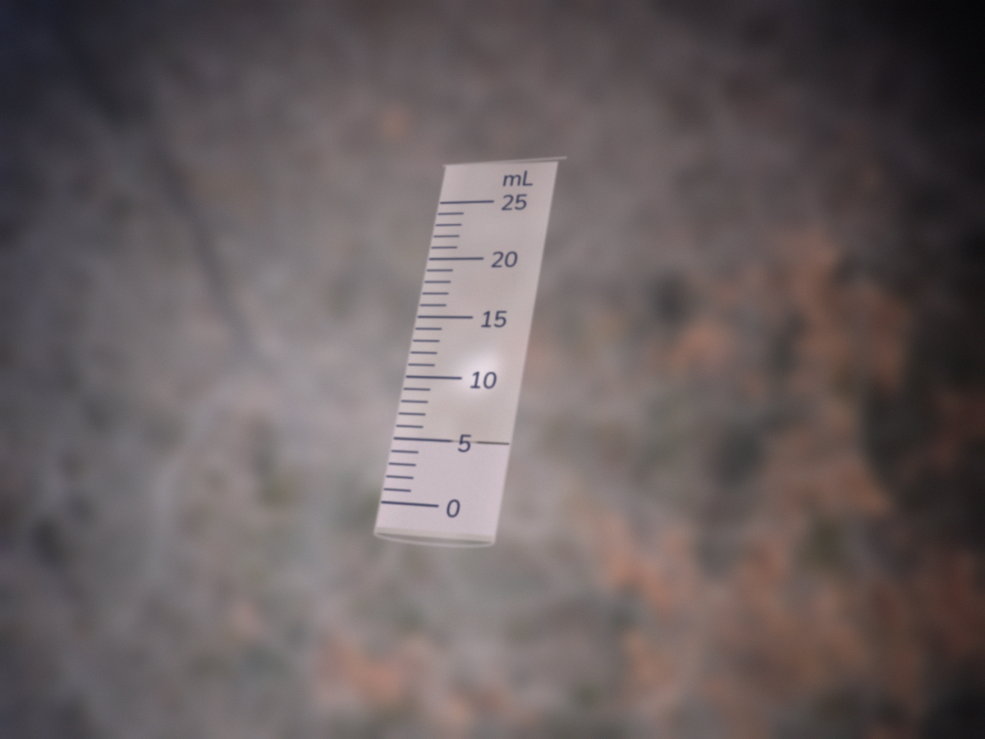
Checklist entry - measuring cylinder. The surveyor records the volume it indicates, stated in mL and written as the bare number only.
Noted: 5
